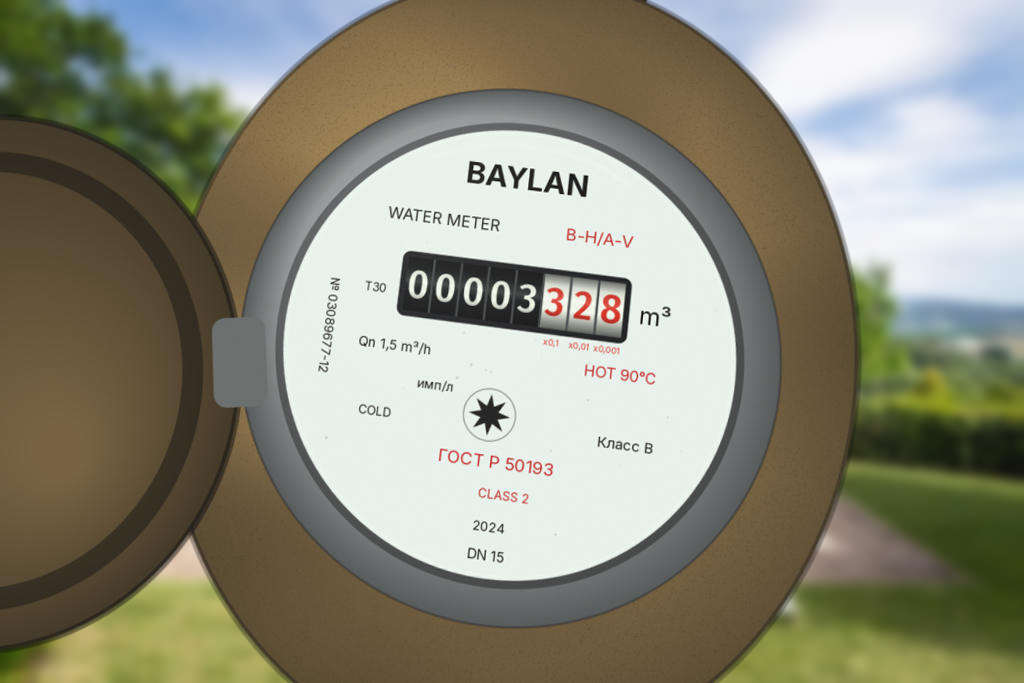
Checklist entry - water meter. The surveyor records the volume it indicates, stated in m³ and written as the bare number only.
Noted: 3.328
